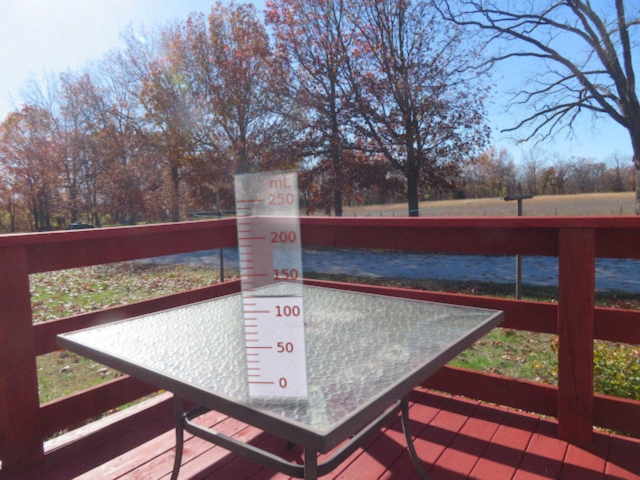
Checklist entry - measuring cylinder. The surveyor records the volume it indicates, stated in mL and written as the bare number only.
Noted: 120
